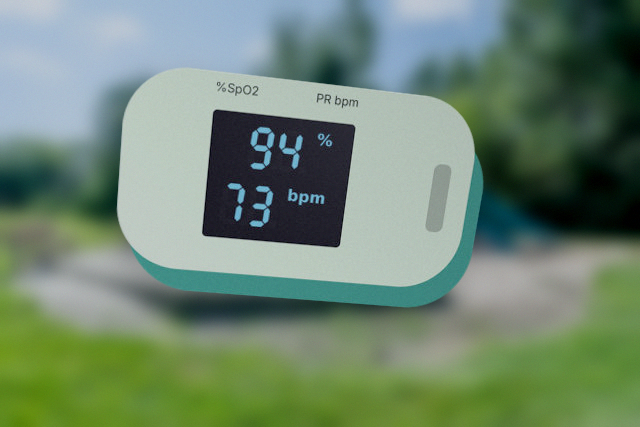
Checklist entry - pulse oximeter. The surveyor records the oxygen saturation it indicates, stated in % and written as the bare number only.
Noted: 94
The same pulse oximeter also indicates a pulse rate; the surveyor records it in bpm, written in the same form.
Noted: 73
